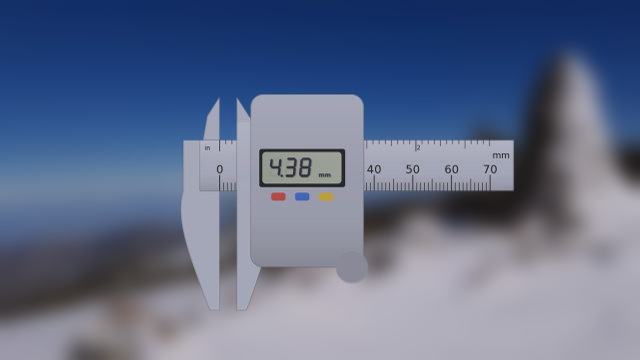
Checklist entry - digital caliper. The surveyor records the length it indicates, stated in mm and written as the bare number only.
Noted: 4.38
